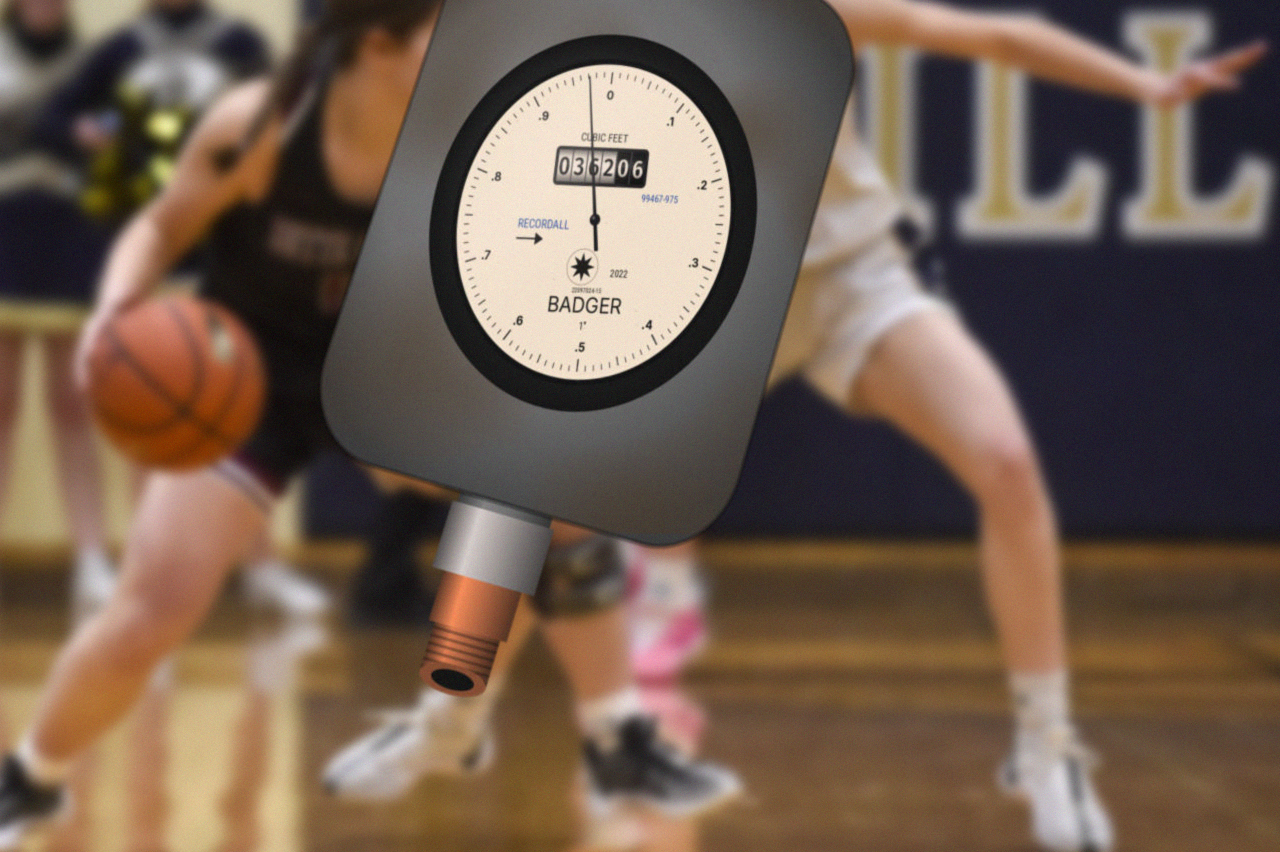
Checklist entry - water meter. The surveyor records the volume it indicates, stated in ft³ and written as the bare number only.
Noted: 36205.97
